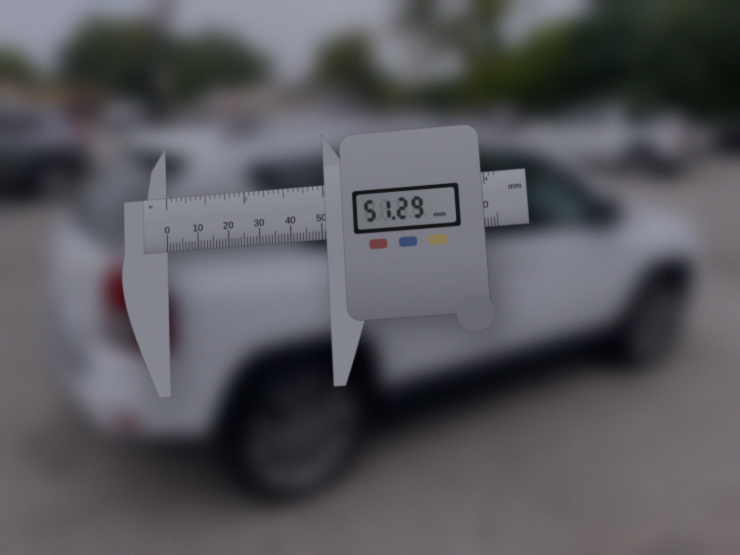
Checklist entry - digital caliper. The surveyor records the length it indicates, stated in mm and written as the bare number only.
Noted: 51.29
